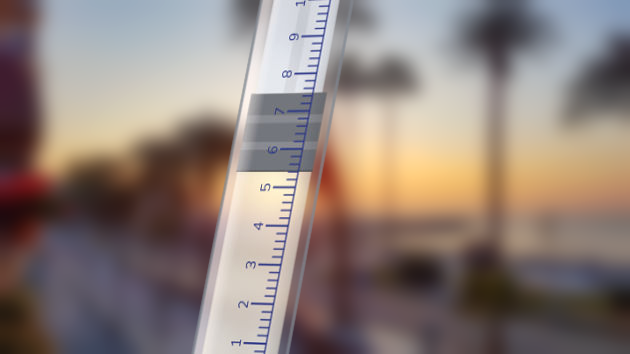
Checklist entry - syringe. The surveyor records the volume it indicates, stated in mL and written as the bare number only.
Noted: 5.4
